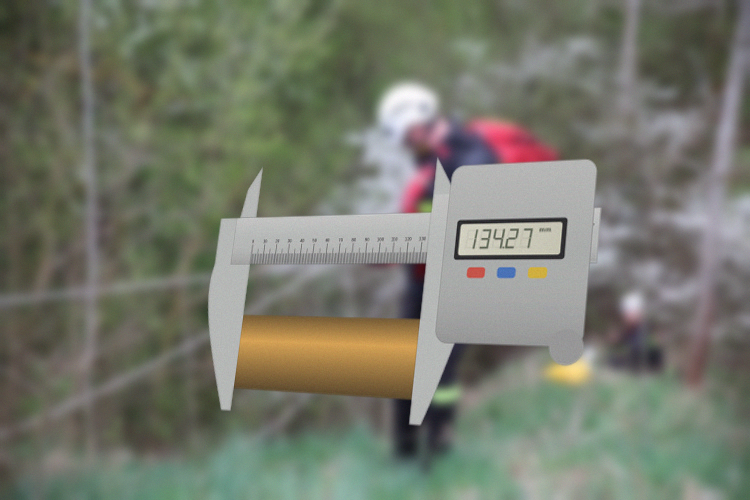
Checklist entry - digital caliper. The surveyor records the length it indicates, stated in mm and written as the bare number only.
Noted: 134.27
